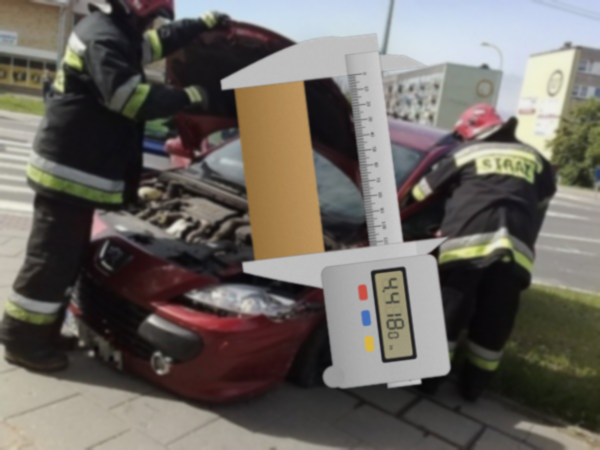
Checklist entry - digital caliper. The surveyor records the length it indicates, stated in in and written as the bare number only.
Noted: 4.4180
